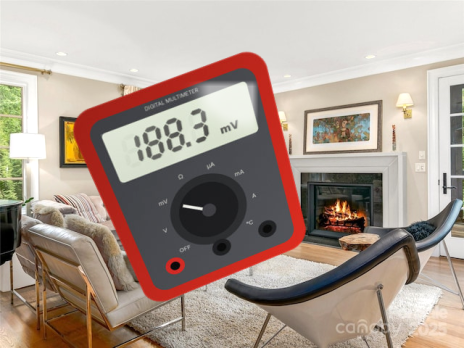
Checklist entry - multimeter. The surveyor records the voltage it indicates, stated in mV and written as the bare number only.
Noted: 188.3
